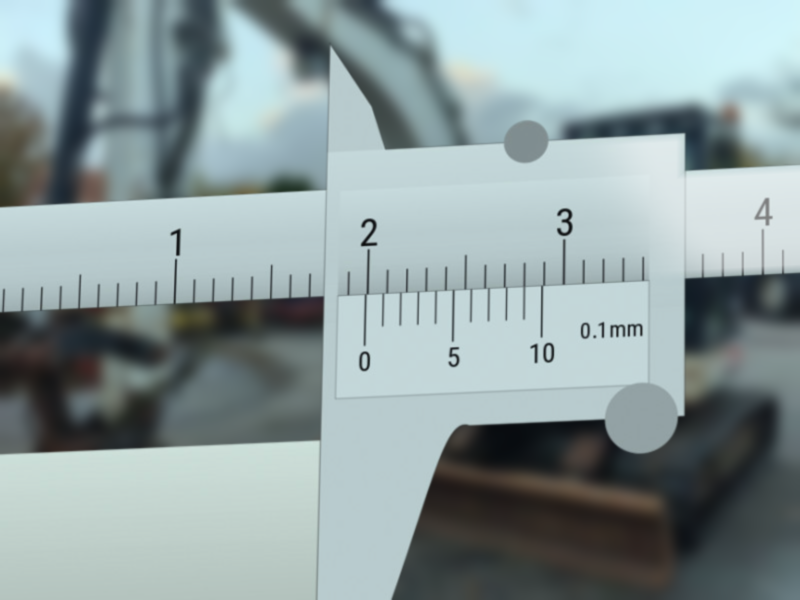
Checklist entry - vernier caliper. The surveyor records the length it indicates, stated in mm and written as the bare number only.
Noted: 19.9
